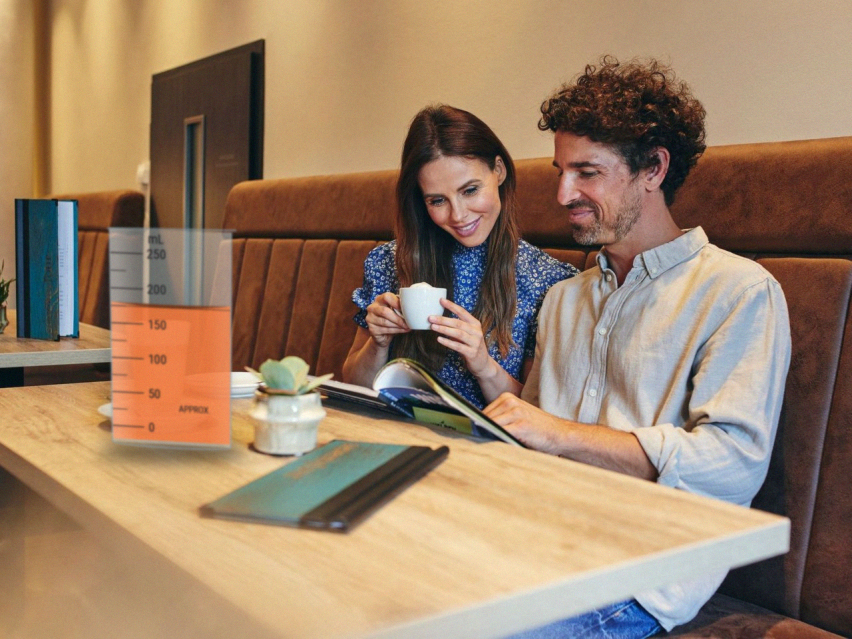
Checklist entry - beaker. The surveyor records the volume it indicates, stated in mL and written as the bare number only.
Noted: 175
